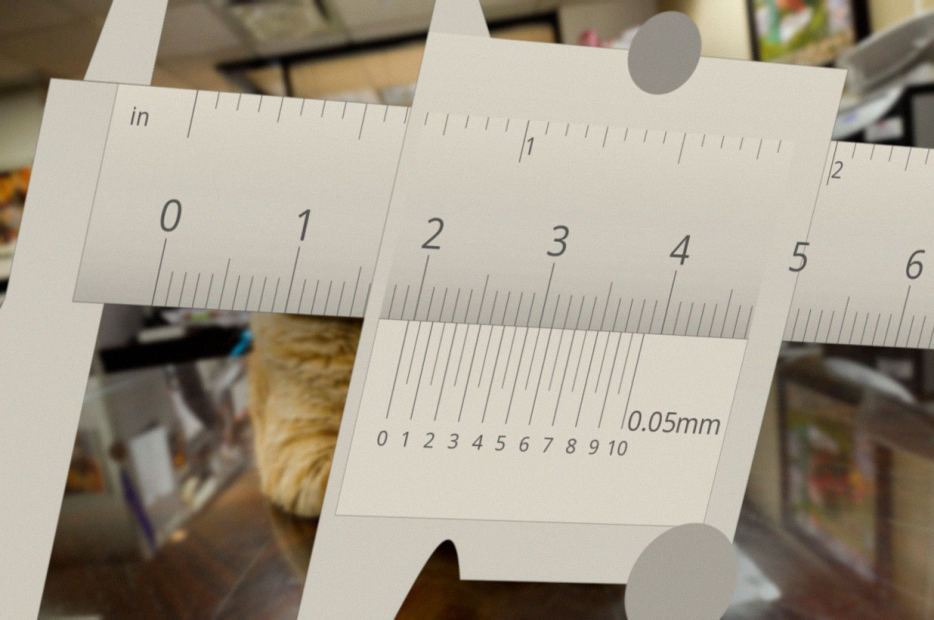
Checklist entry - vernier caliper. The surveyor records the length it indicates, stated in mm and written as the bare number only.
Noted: 19.6
